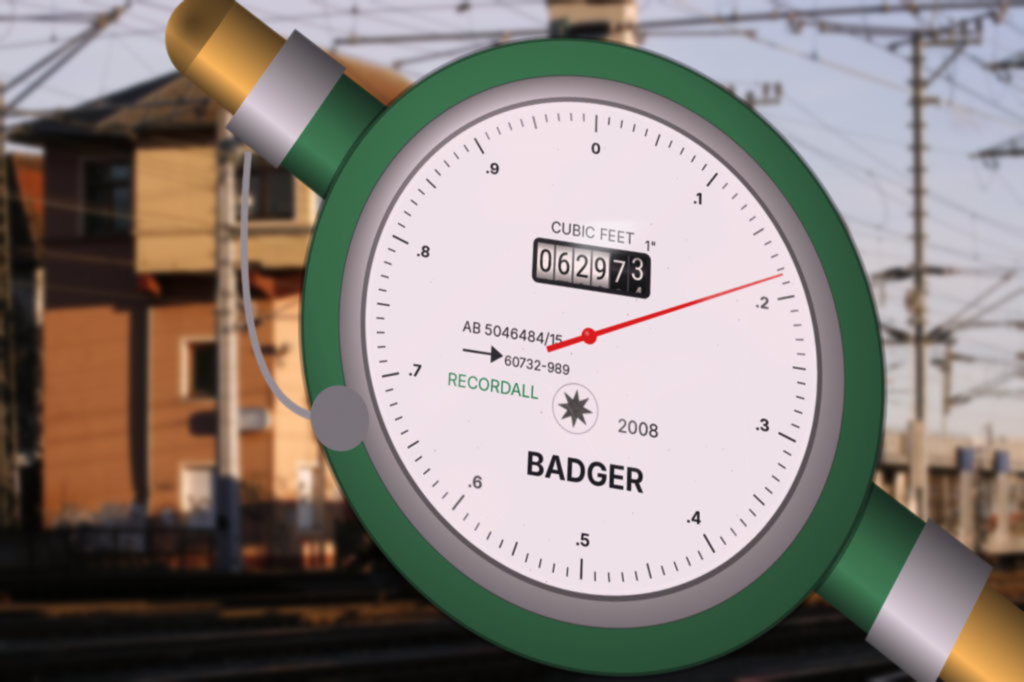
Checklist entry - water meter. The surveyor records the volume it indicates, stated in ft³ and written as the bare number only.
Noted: 62973.18
